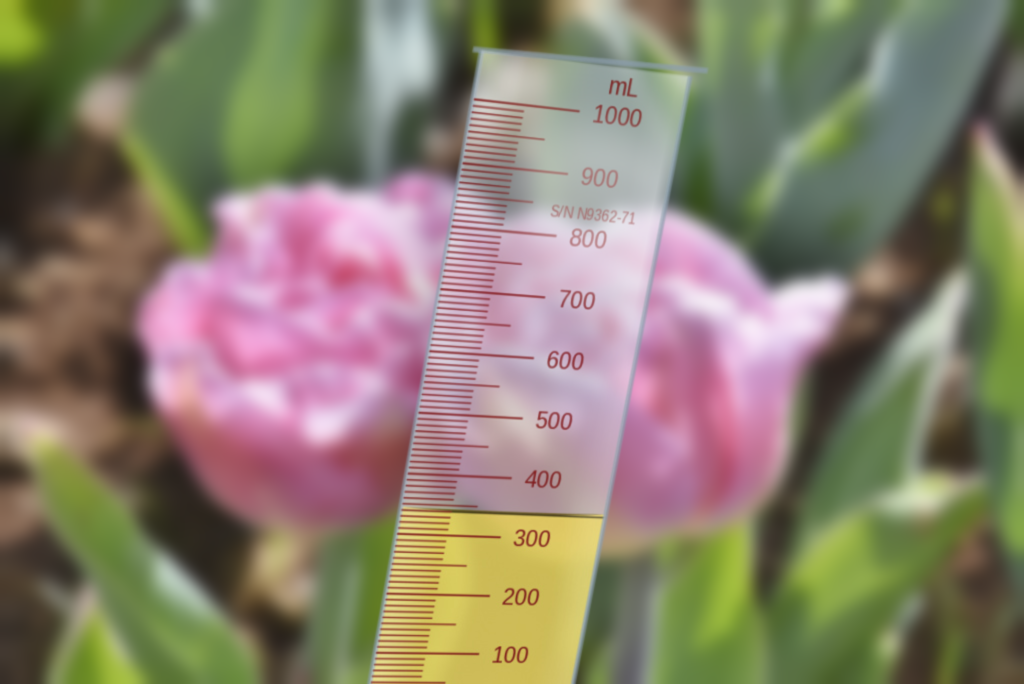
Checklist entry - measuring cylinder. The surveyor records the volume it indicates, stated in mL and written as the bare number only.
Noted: 340
